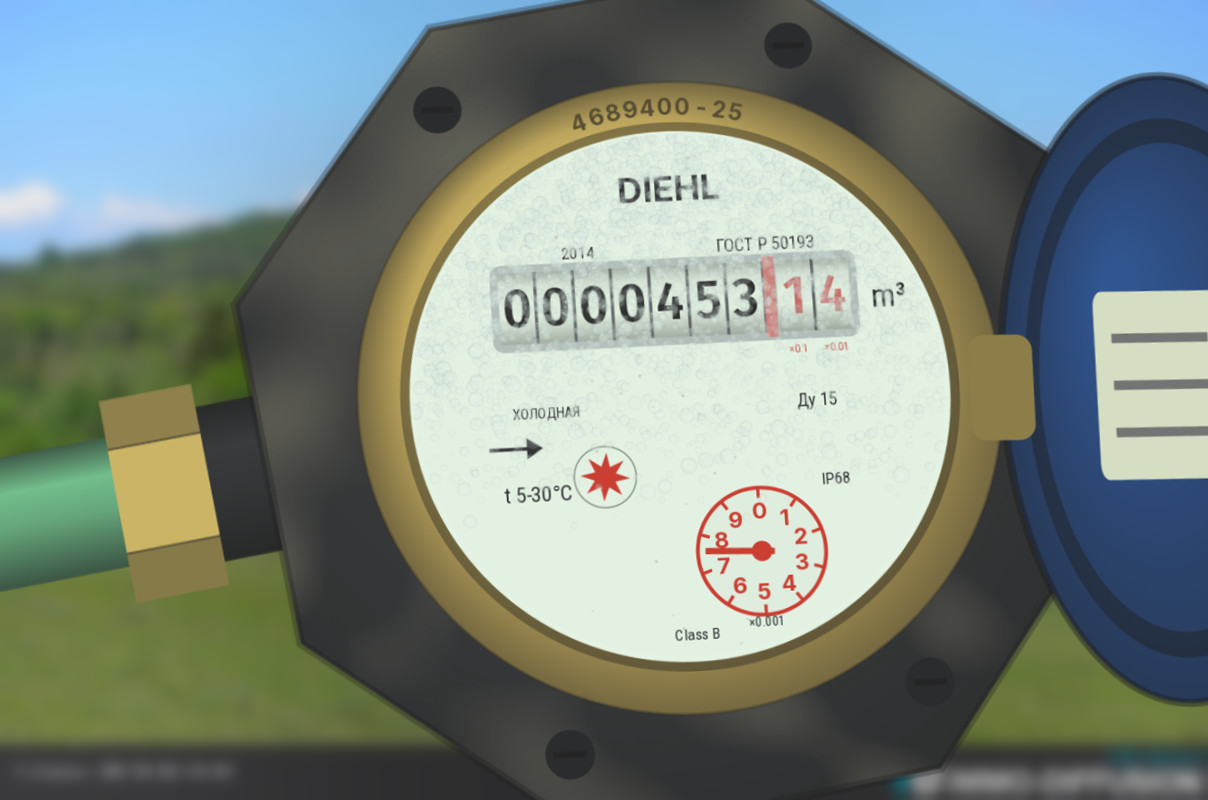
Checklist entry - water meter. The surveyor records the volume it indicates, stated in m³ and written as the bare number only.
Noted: 453.147
